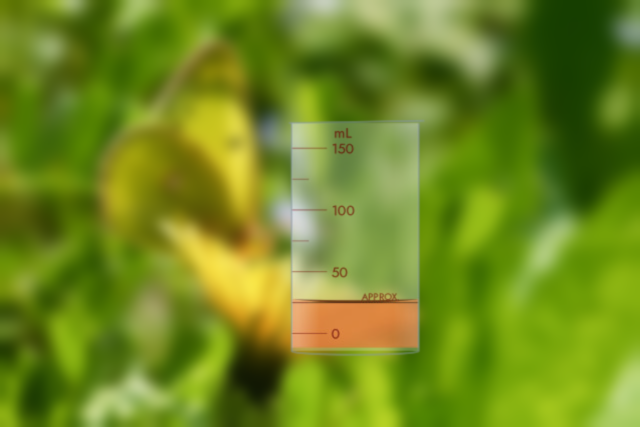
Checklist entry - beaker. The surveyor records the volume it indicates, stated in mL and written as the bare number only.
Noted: 25
